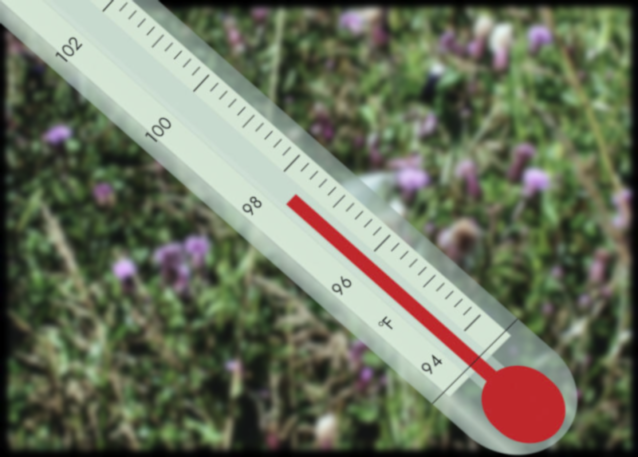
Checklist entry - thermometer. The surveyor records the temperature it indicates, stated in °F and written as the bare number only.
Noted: 97.6
